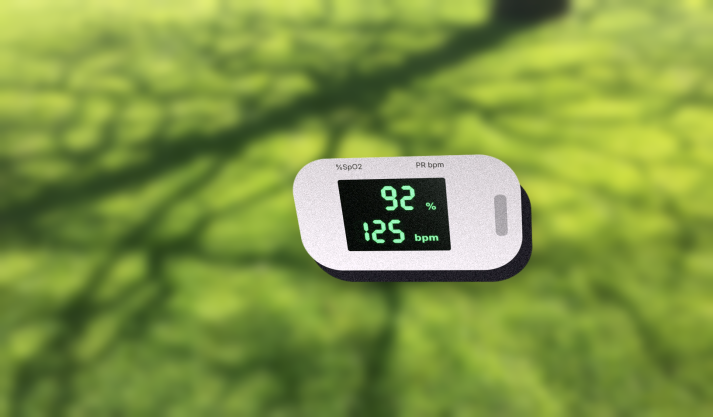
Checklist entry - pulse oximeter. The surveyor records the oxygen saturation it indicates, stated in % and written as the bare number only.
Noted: 92
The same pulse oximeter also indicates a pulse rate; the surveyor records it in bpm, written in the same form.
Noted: 125
